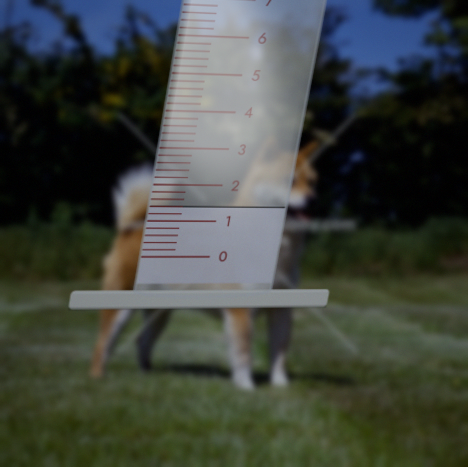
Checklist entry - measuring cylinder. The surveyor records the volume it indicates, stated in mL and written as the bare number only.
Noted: 1.4
